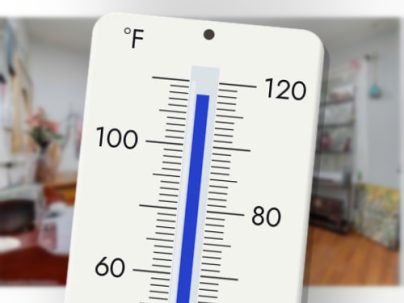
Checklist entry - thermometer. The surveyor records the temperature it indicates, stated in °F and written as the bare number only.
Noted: 116
